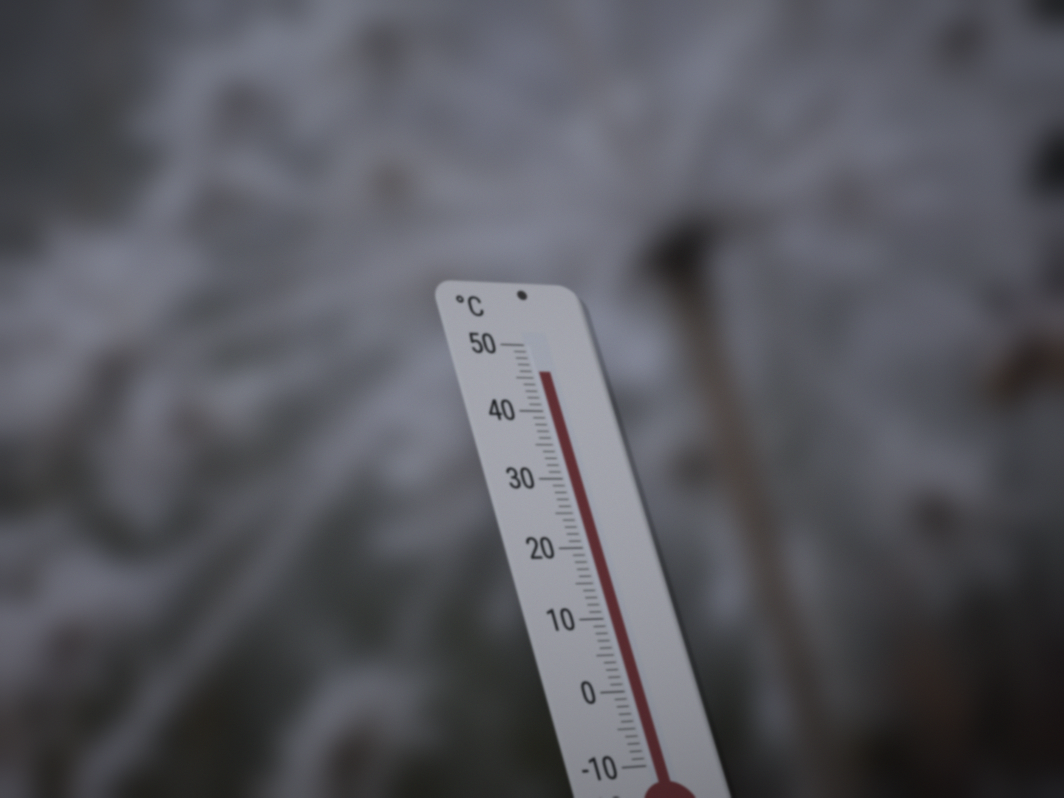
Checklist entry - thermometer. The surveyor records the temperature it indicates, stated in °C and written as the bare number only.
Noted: 46
